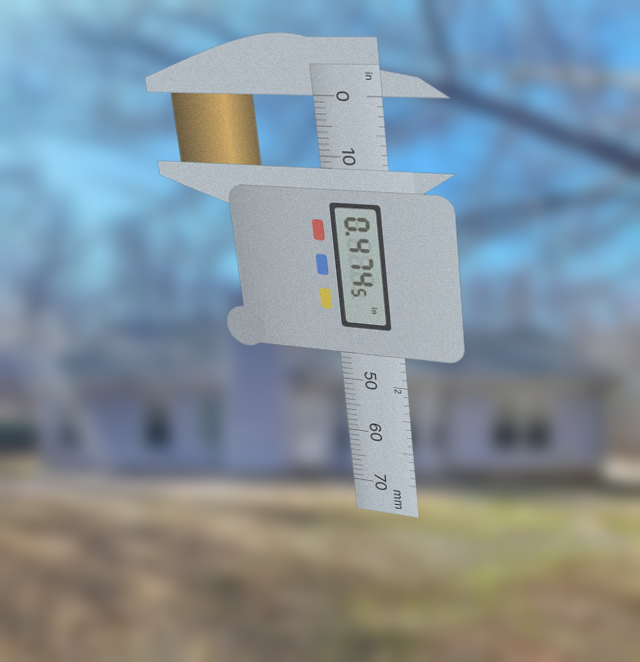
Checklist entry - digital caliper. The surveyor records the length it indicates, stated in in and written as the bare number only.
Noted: 0.4745
